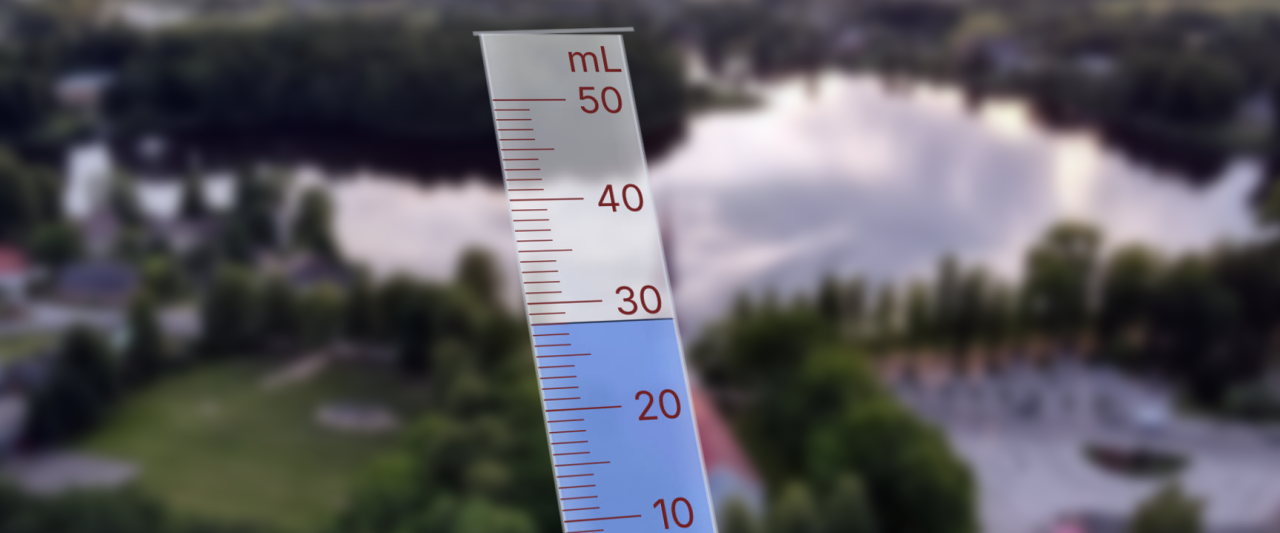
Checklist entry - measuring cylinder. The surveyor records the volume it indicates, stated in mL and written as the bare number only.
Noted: 28
